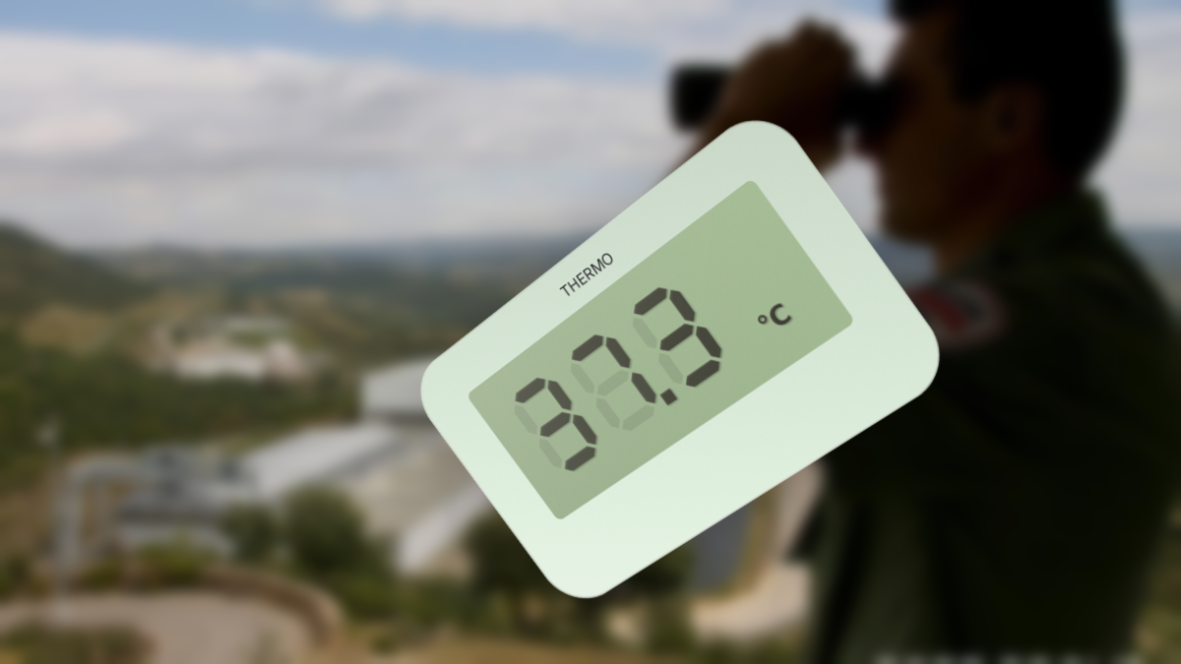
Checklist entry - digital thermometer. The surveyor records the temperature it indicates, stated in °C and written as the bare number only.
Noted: 37.3
